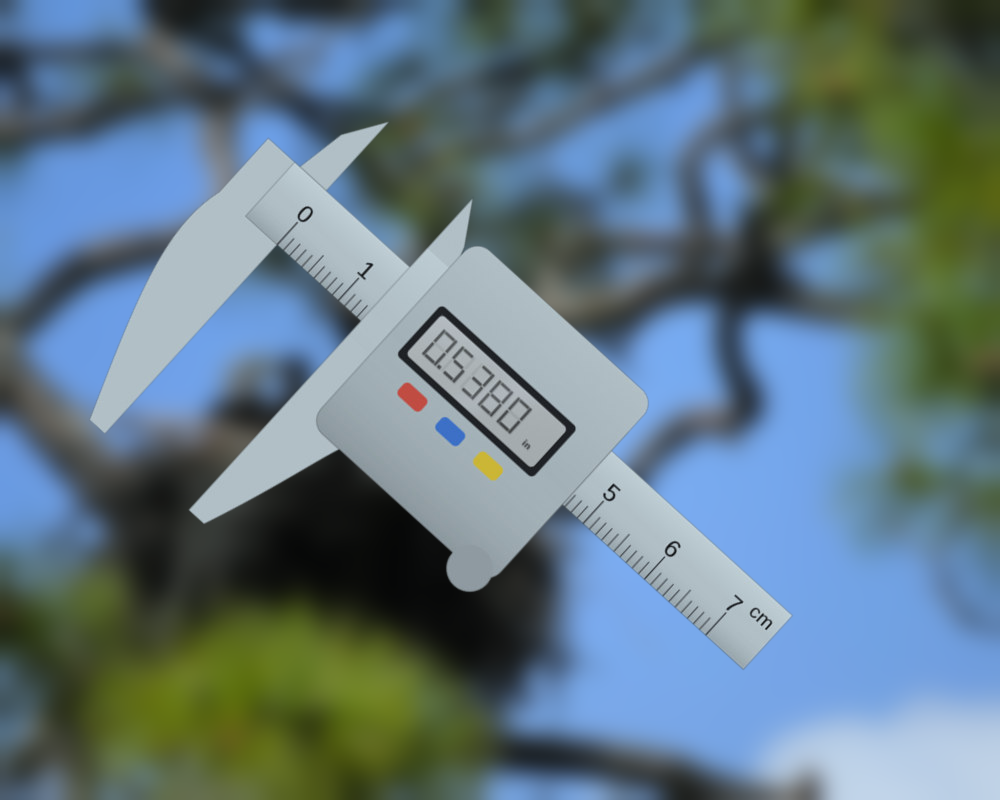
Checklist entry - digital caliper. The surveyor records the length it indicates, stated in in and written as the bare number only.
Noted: 0.5380
